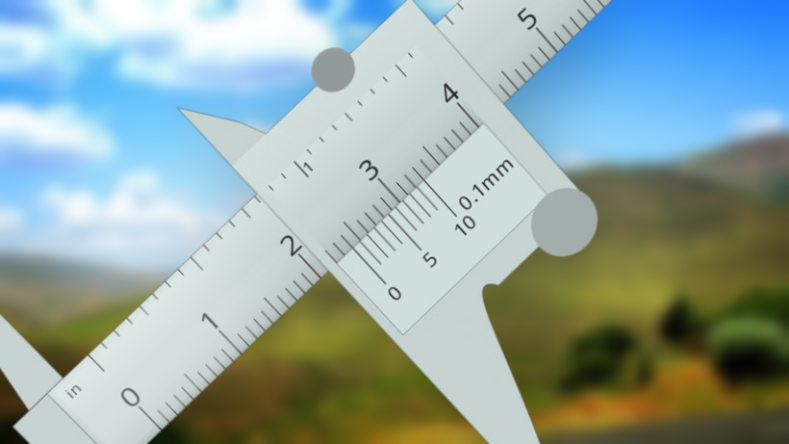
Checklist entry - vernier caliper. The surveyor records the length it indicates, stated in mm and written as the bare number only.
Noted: 24.0
